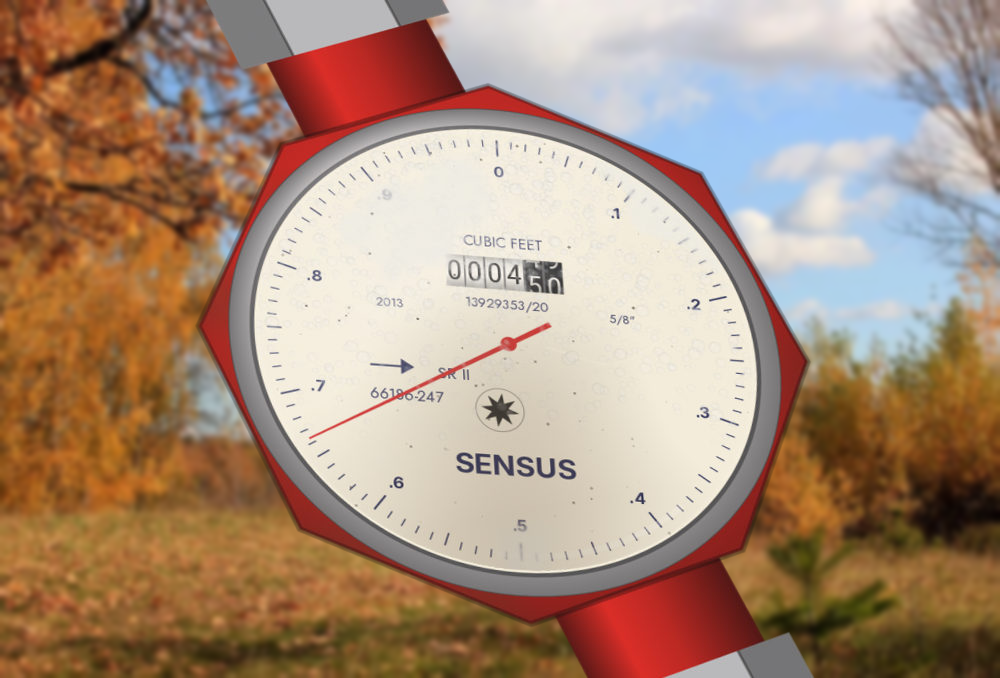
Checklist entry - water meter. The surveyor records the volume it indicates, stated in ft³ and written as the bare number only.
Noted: 449.66
